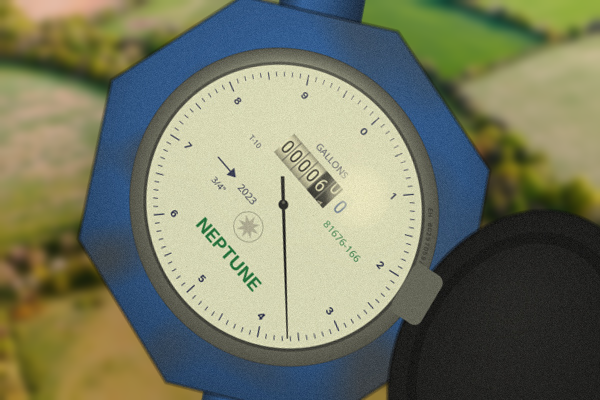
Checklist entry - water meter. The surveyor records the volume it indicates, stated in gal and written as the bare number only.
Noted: 603.6
